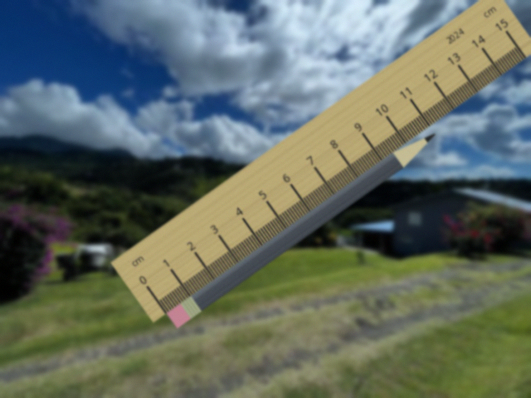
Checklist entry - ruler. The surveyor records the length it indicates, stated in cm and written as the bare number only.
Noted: 11
